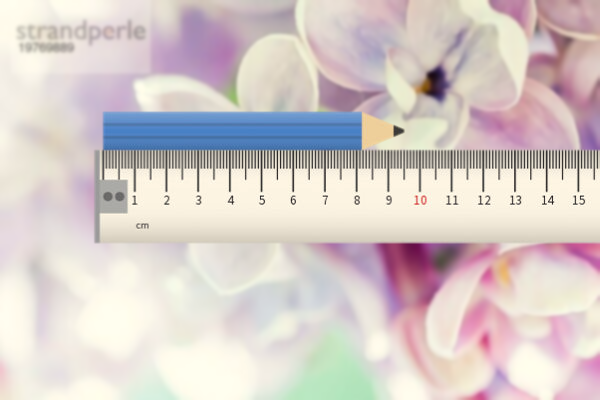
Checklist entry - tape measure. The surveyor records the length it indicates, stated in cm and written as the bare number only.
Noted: 9.5
